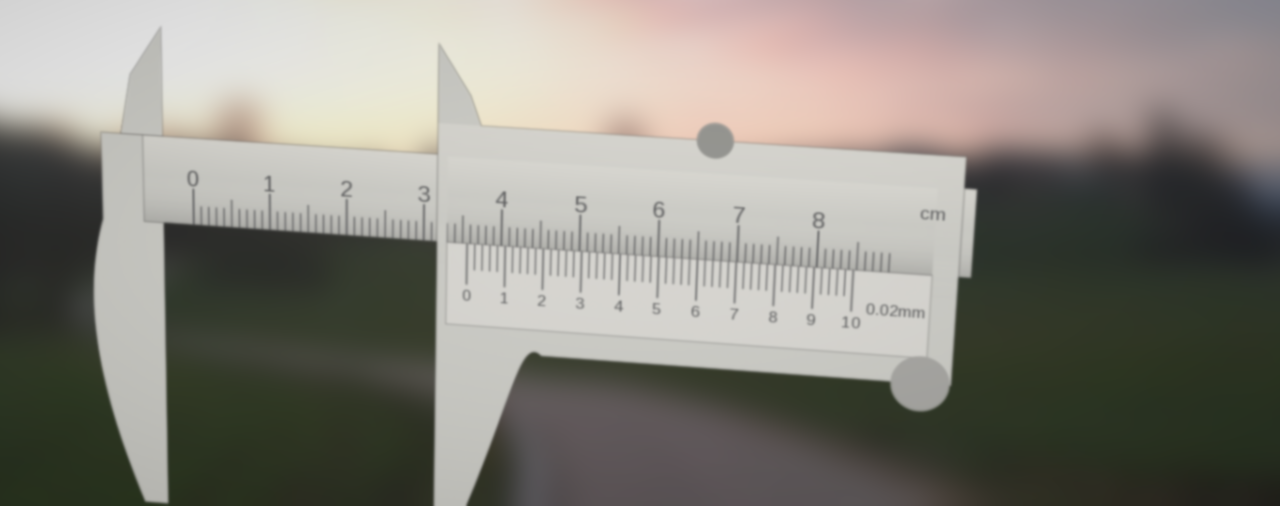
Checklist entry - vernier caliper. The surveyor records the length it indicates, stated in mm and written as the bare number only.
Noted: 35.6
